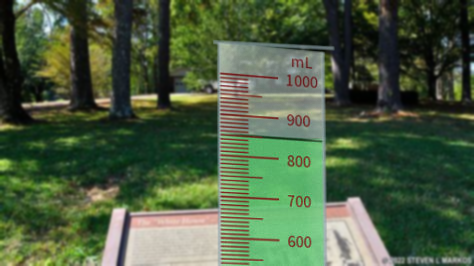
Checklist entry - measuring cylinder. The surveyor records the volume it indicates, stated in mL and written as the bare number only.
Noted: 850
